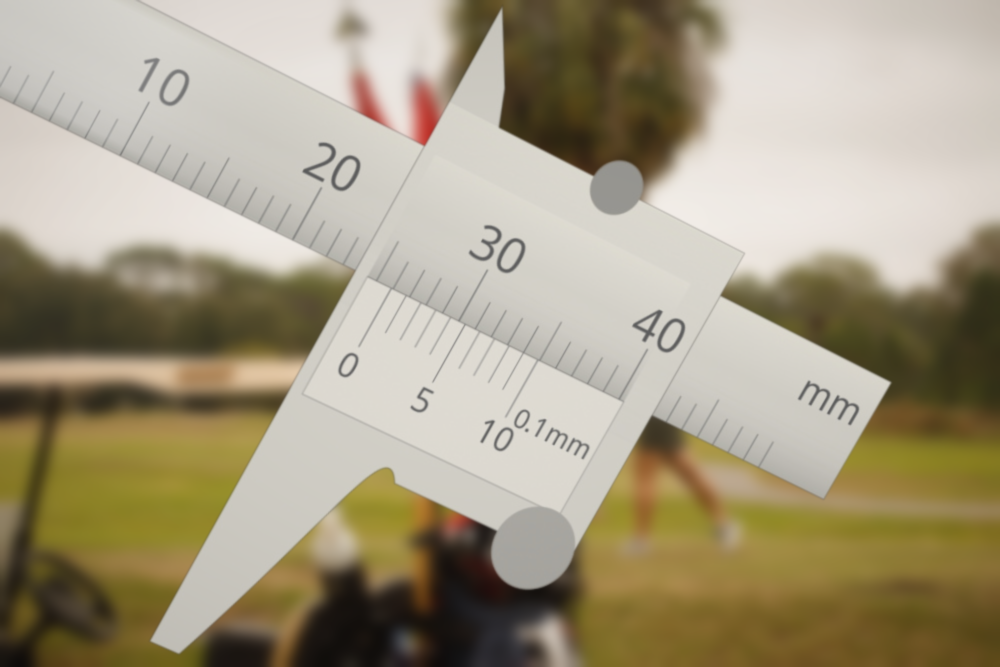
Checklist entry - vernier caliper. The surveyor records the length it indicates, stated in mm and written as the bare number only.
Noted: 25.9
